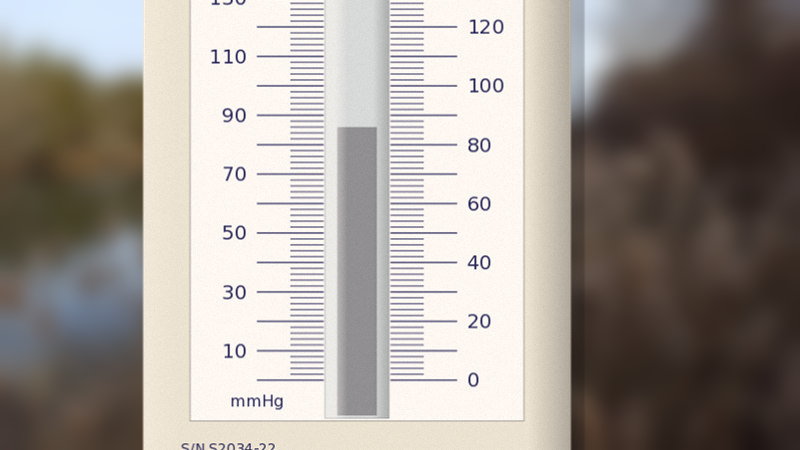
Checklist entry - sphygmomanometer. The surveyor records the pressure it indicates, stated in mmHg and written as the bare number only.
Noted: 86
